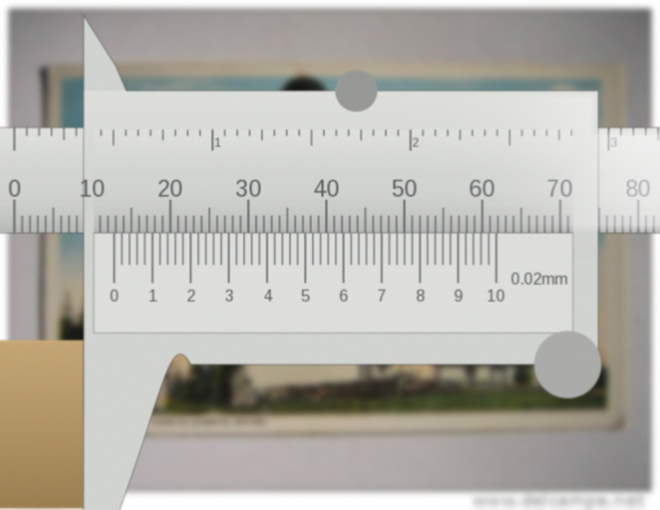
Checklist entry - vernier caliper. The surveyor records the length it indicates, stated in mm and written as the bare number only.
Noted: 12.8
